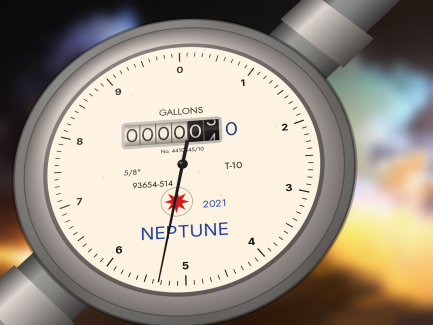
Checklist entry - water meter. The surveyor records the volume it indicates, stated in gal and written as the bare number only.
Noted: 35.3
